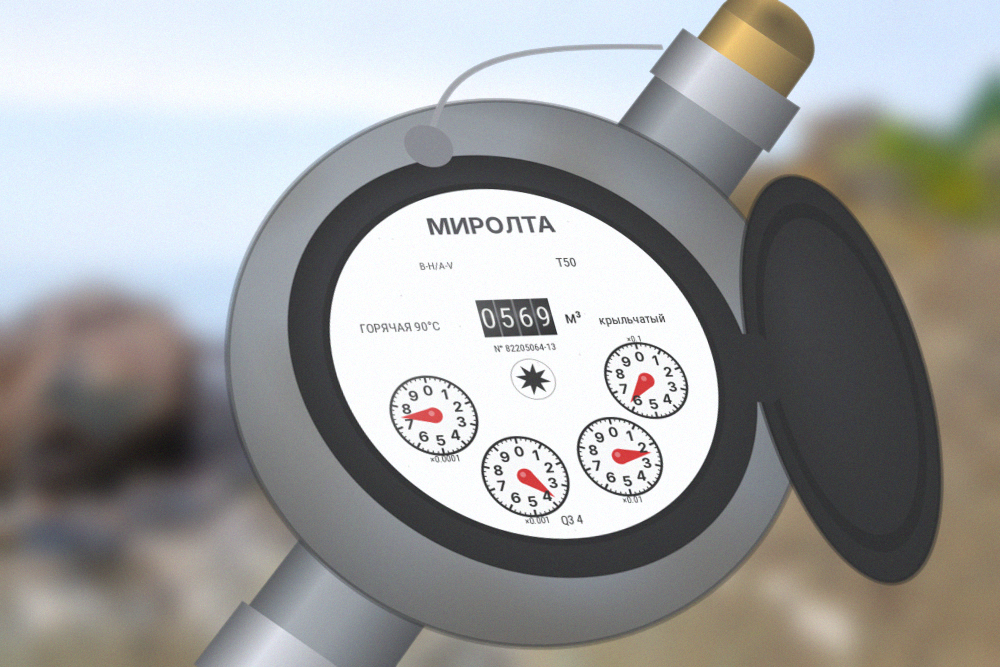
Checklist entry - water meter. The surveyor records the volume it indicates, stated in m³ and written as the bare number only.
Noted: 569.6237
